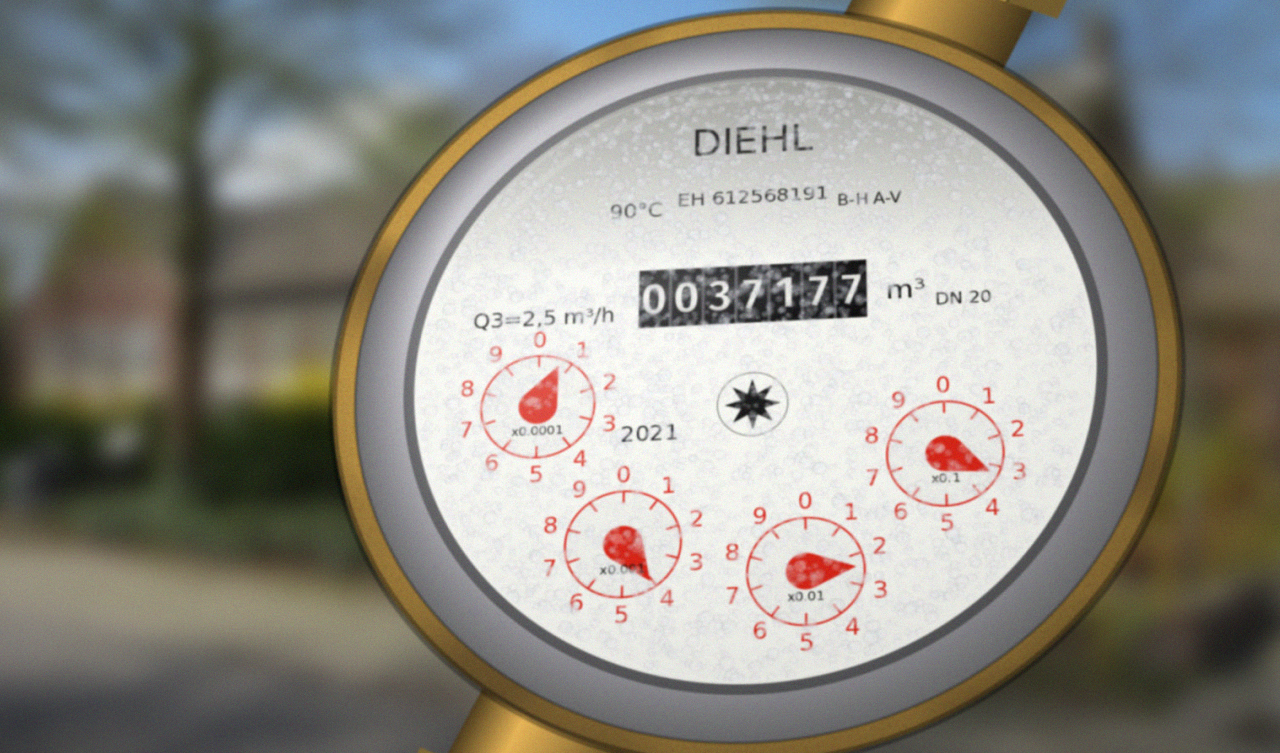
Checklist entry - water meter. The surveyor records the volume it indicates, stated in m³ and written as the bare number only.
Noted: 37177.3240
